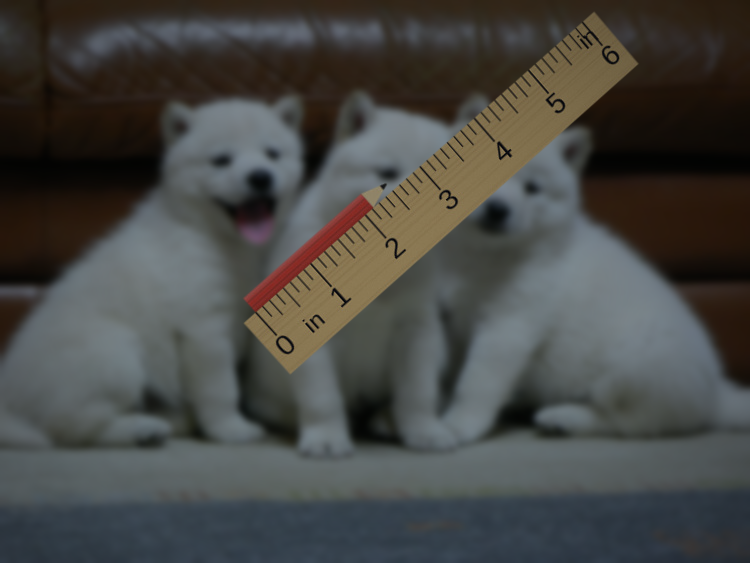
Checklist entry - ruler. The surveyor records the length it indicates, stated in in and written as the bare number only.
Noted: 2.5
